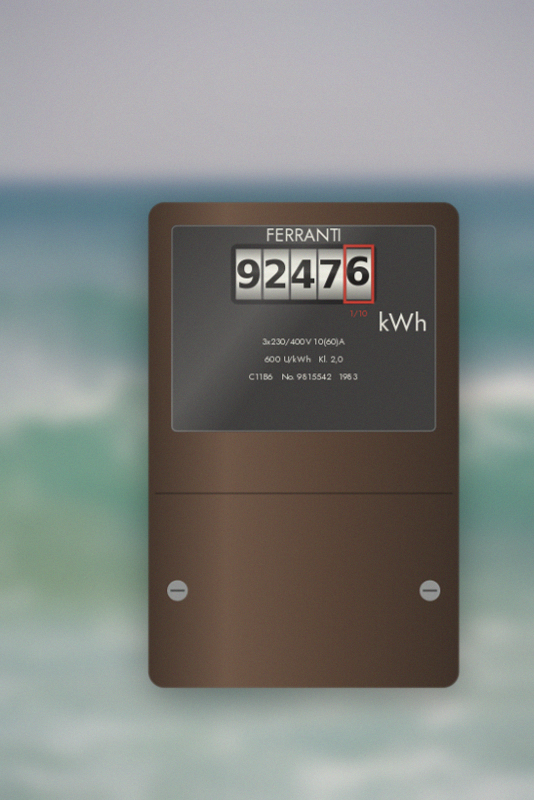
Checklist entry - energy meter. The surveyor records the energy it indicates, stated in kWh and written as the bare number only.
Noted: 9247.6
